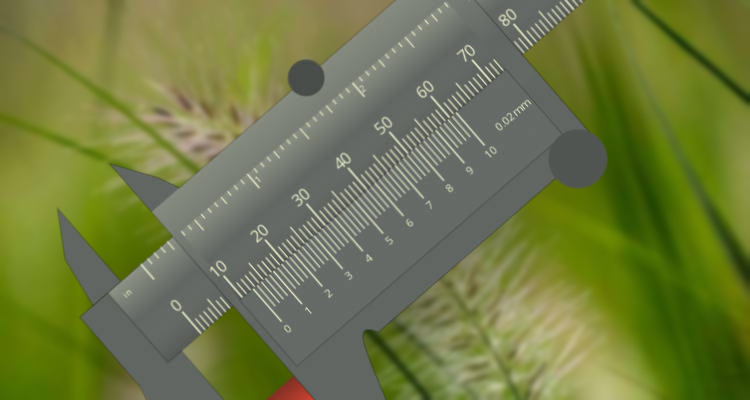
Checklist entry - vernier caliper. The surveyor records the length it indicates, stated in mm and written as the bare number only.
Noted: 12.5
